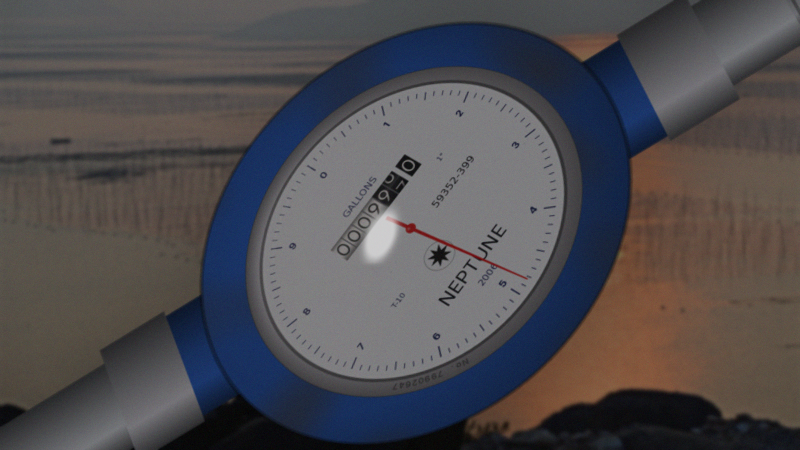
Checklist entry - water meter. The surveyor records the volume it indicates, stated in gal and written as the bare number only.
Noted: 9964.8
